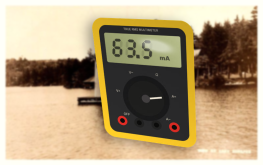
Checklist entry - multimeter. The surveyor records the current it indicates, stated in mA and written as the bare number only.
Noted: 63.5
